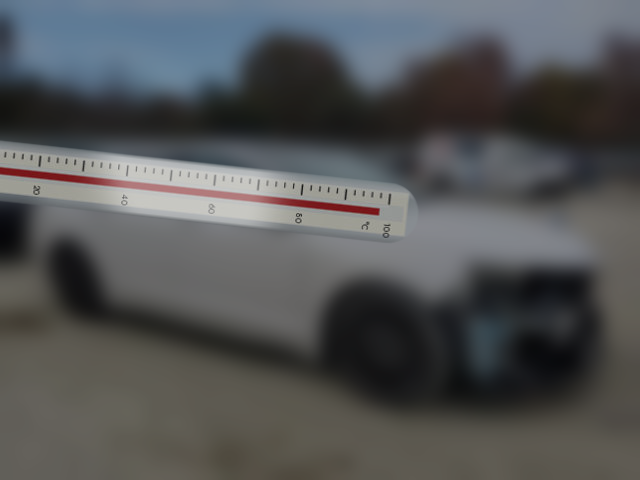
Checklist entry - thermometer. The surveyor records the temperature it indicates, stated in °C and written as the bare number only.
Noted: 98
